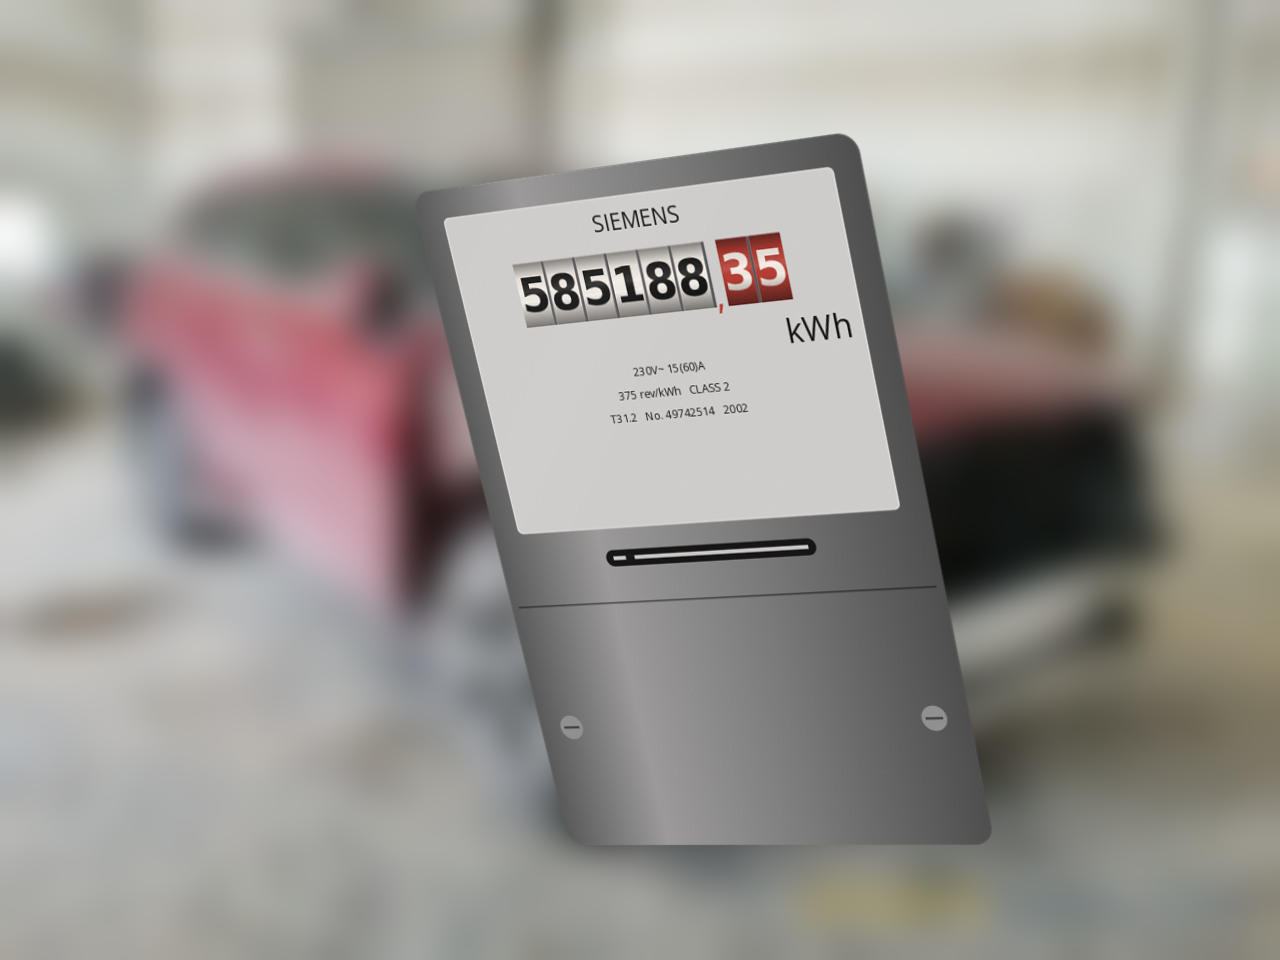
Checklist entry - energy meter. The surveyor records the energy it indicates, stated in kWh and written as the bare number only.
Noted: 585188.35
